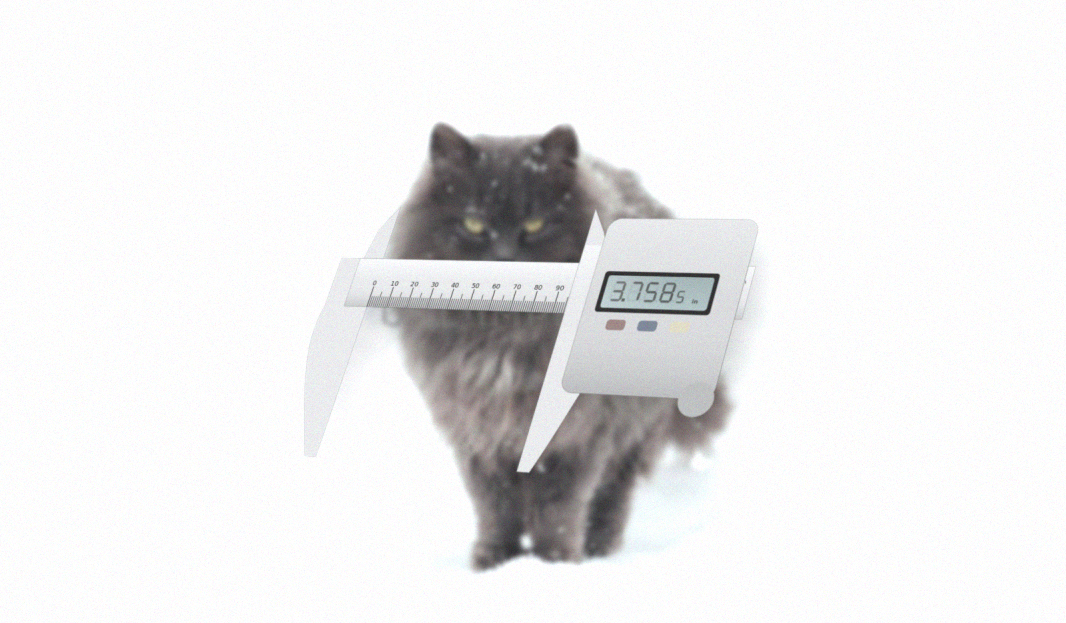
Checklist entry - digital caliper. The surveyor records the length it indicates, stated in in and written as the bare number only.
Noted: 3.7585
